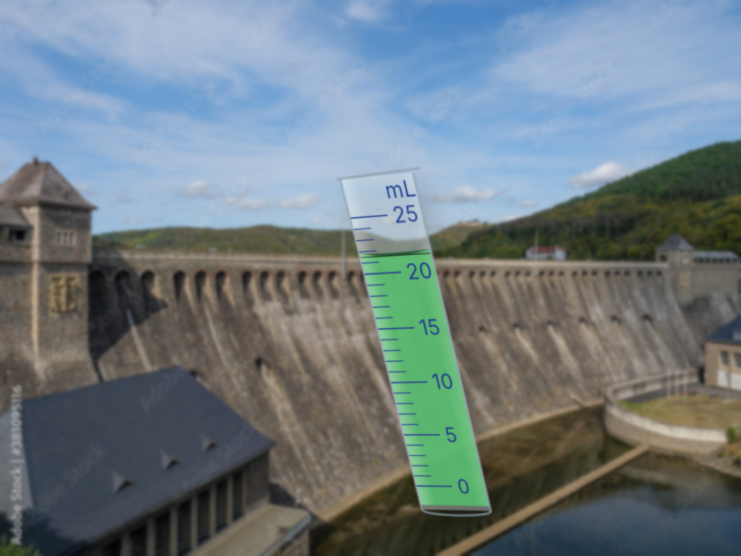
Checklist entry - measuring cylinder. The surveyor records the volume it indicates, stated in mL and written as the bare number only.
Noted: 21.5
